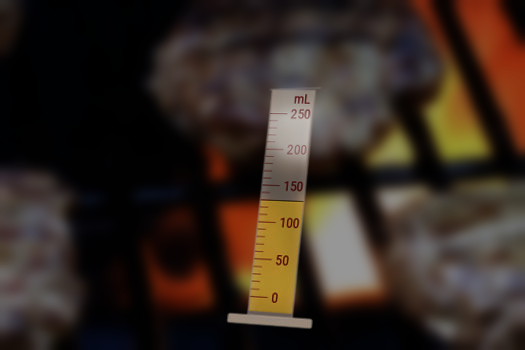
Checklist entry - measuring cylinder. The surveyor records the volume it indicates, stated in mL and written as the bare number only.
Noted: 130
